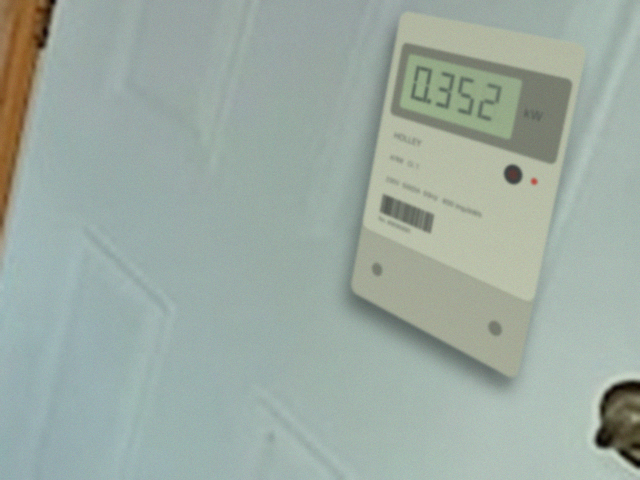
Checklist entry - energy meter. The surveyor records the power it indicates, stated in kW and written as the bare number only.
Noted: 0.352
